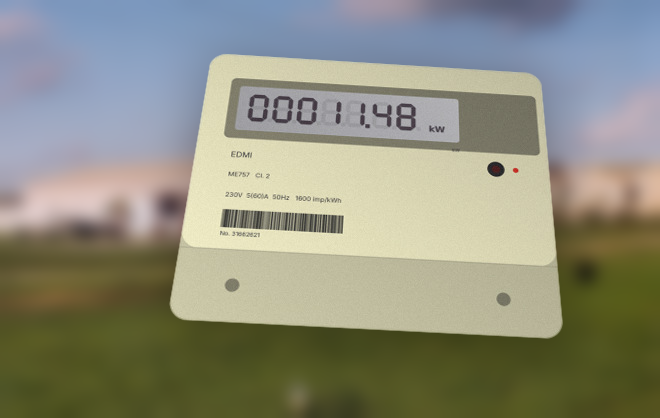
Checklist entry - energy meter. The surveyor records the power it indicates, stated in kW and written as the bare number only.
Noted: 11.48
